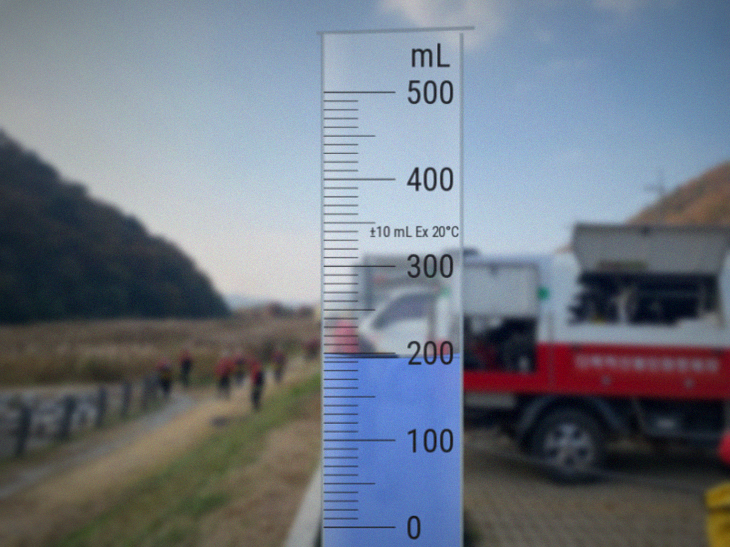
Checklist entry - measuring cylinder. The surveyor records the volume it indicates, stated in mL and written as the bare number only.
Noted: 195
